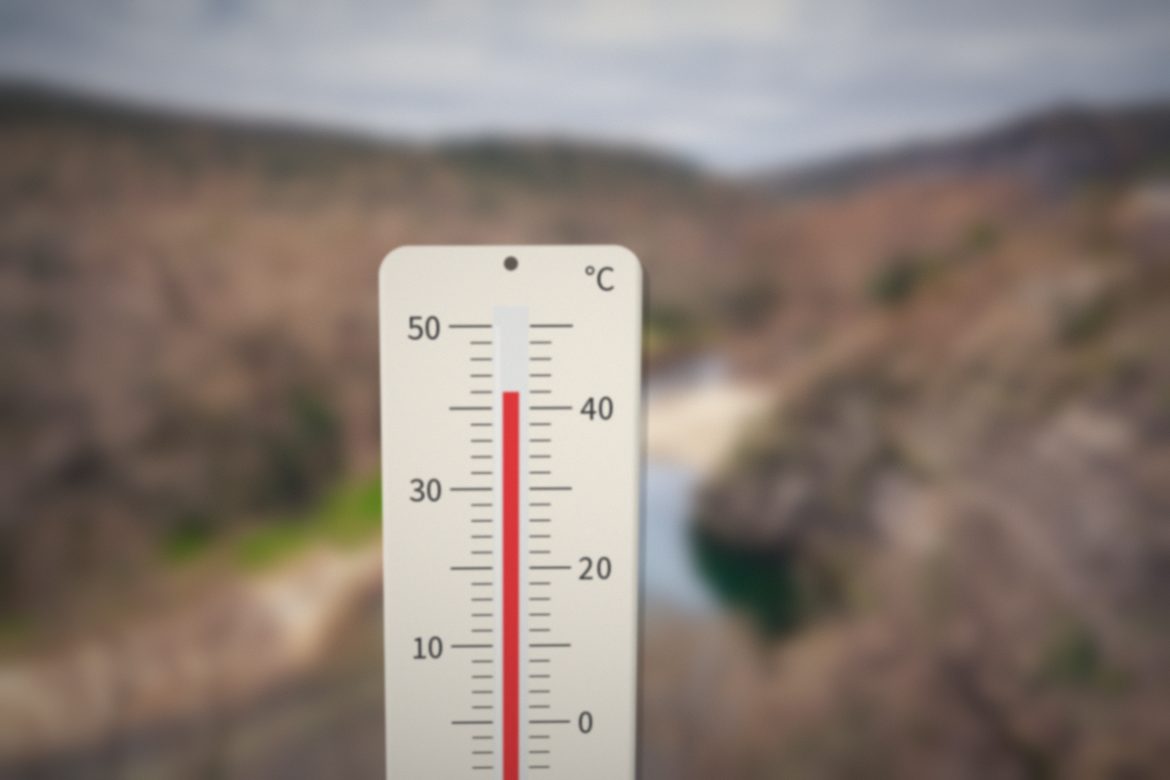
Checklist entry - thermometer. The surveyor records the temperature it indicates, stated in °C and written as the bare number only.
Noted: 42
